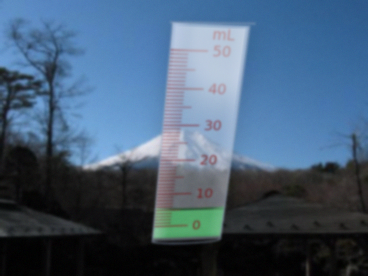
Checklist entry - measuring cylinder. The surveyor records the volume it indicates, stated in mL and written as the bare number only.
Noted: 5
